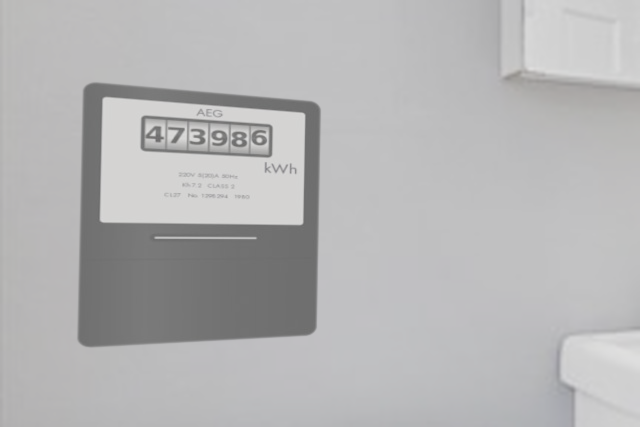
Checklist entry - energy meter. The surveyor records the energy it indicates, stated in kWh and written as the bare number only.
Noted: 473986
